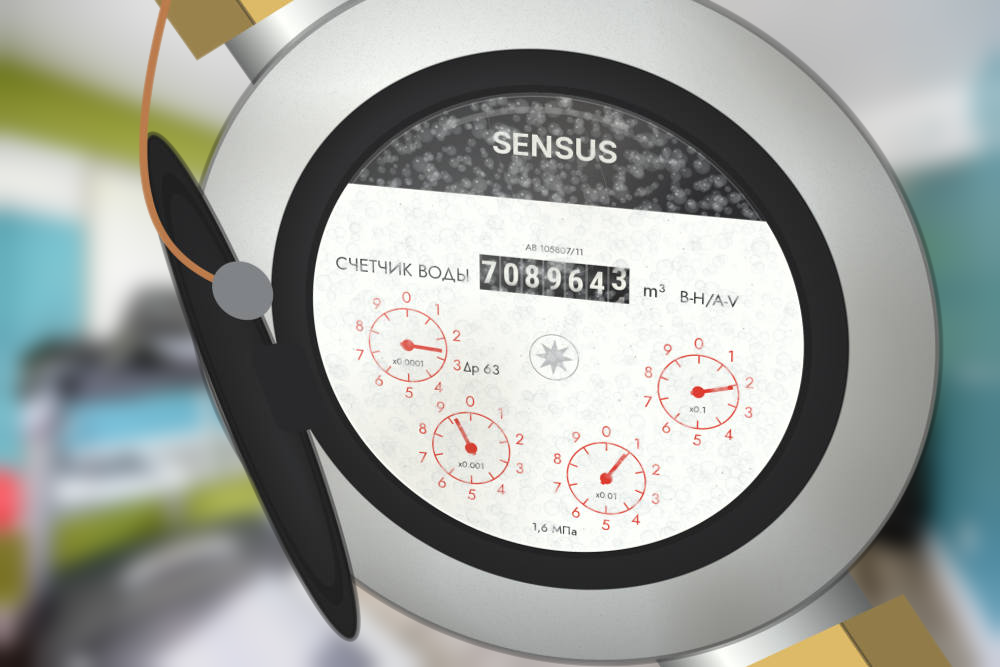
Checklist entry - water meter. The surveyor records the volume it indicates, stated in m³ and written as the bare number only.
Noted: 7089643.2092
